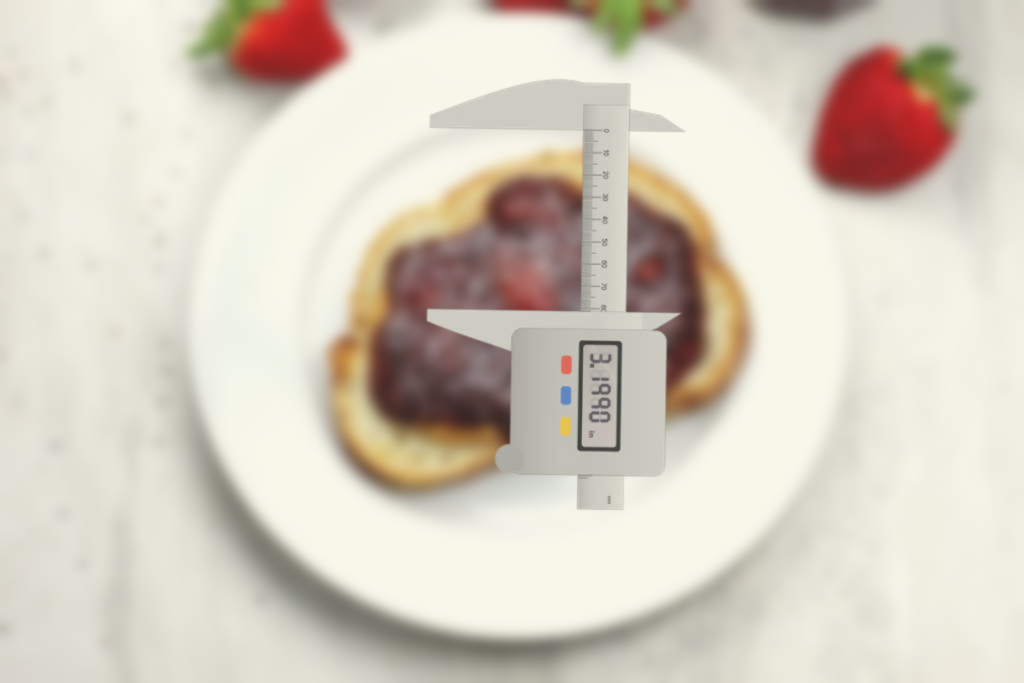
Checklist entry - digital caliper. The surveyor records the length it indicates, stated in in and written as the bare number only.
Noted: 3.1990
